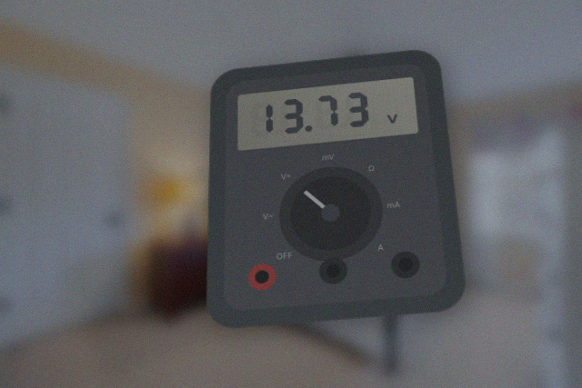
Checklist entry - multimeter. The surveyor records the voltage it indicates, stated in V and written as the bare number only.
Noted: 13.73
